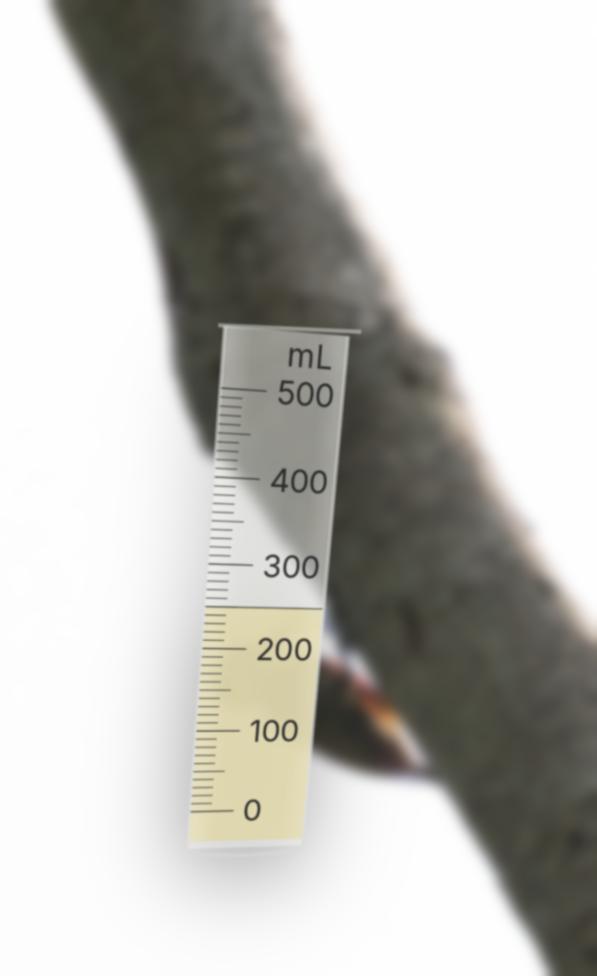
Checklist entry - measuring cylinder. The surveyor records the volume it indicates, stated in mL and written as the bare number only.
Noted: 250
